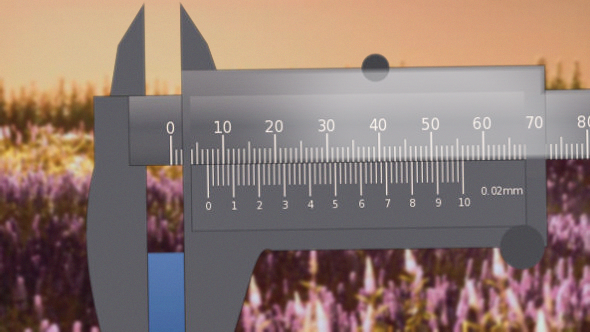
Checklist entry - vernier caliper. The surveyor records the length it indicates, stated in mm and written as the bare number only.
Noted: 7.0
